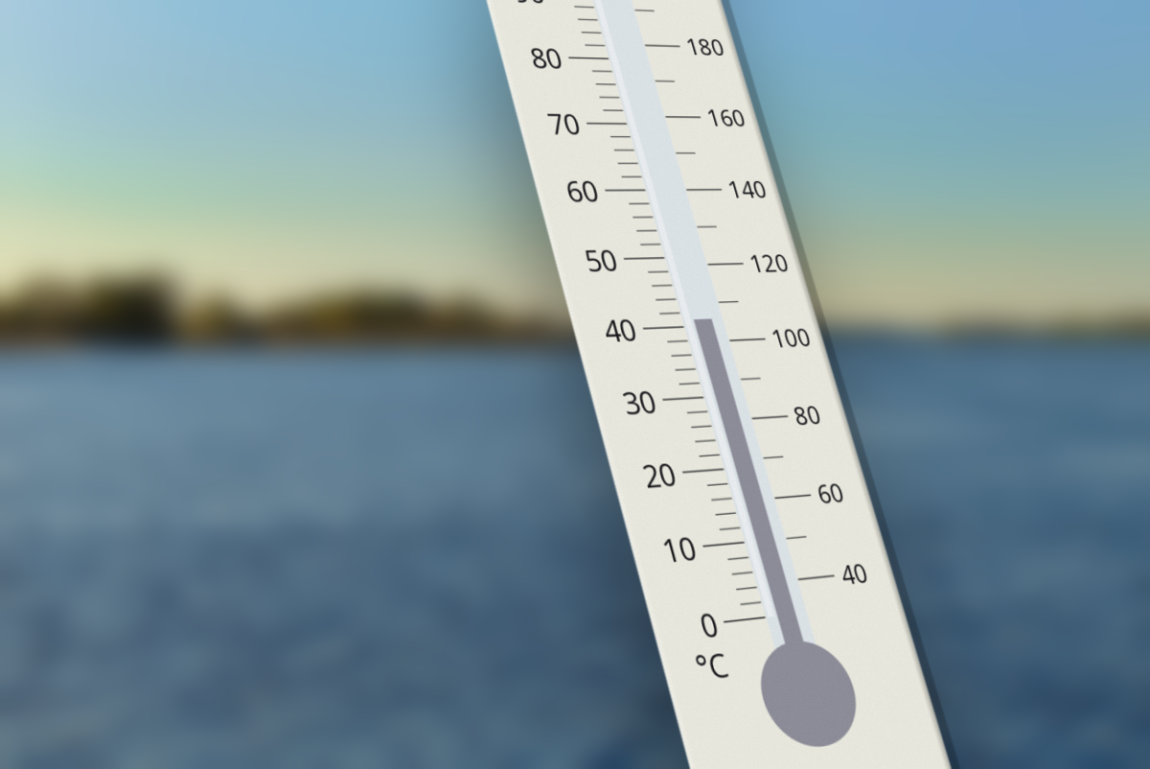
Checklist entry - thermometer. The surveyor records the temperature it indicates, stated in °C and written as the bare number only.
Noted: 41
